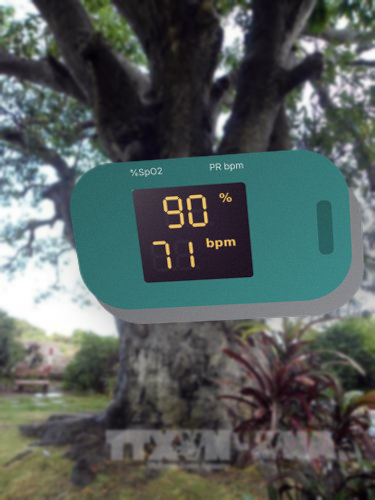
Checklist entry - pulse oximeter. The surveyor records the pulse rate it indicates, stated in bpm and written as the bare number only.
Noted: 71
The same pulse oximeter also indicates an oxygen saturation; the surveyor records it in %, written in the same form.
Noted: 90
